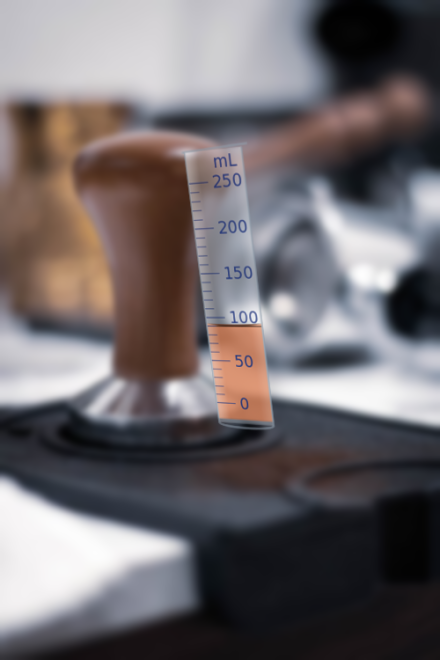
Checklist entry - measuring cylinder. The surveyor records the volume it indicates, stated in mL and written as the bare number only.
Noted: 90
